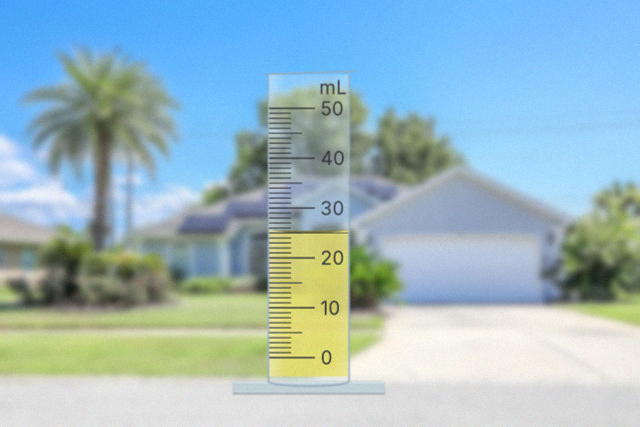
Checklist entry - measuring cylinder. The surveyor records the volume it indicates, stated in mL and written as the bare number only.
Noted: 25
